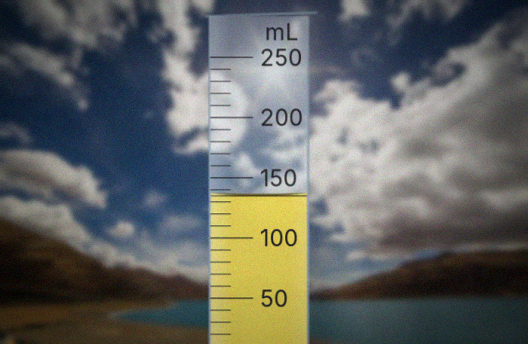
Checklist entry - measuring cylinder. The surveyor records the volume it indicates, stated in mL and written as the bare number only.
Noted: 135
